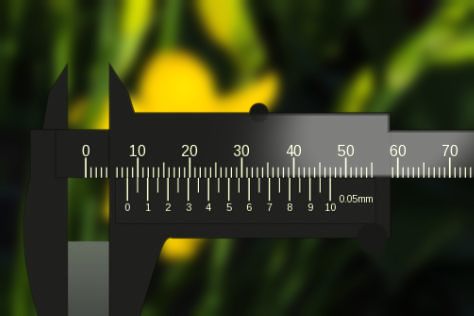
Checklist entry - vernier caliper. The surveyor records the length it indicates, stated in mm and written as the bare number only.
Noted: 8.0
